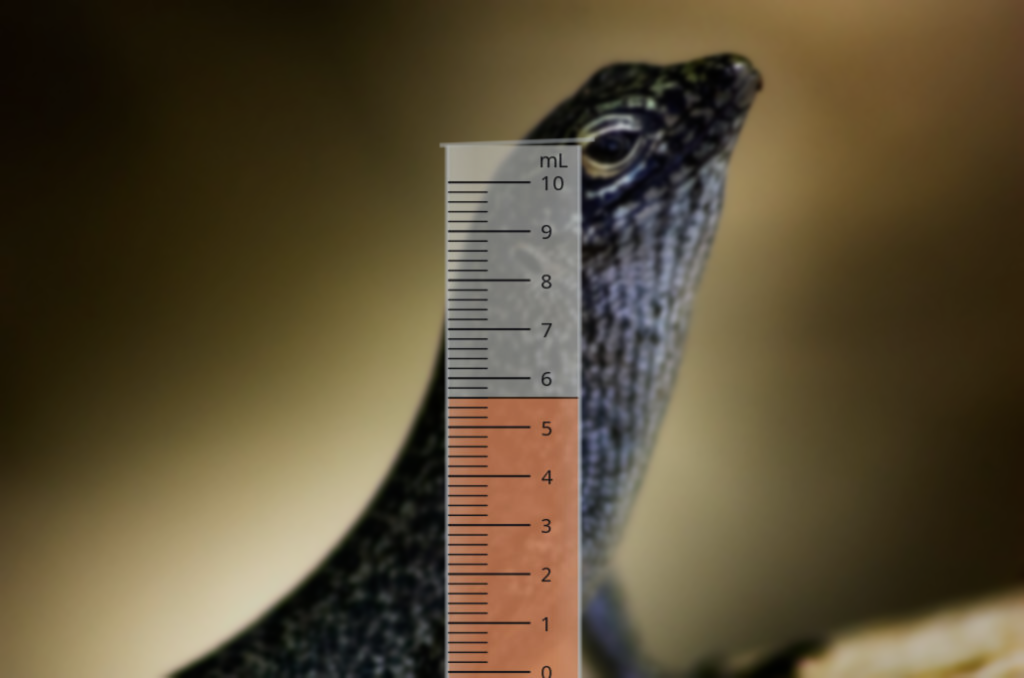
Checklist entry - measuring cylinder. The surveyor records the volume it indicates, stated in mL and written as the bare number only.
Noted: 5.6
